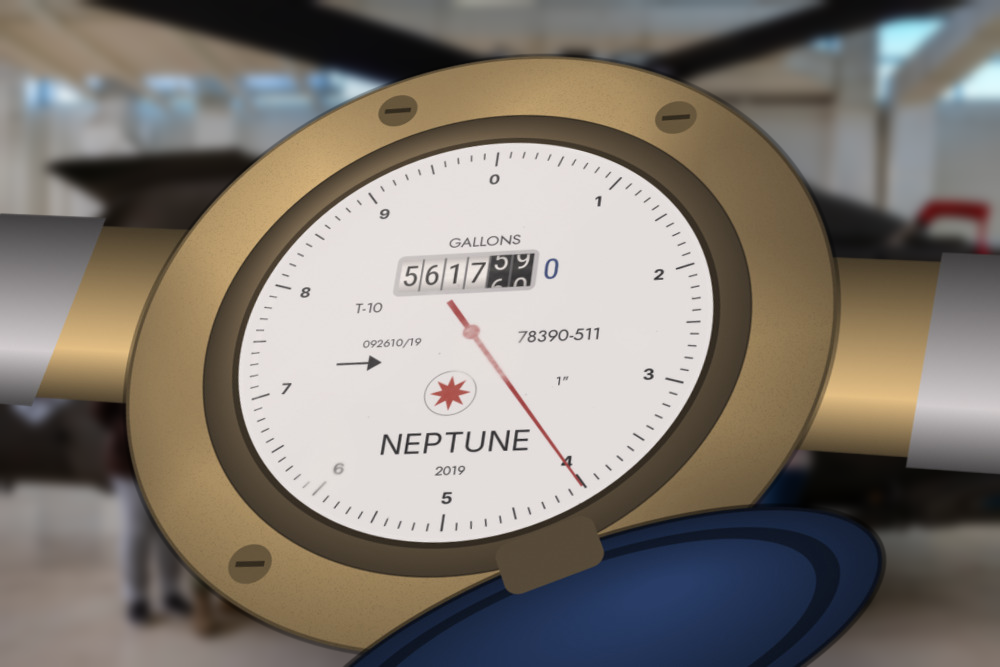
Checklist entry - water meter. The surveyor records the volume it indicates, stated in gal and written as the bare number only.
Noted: 5617594.0
